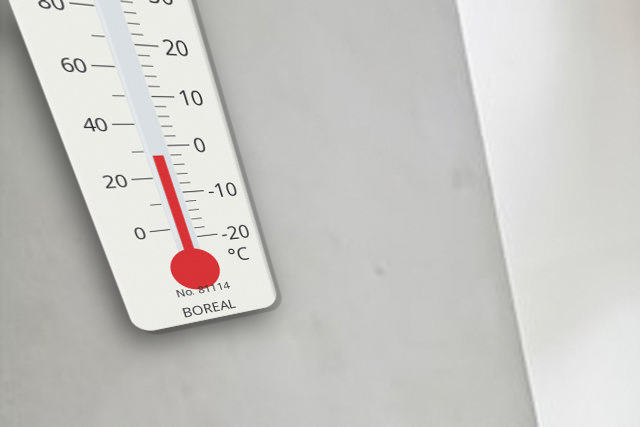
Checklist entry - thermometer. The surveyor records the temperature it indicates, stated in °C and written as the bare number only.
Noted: -2
